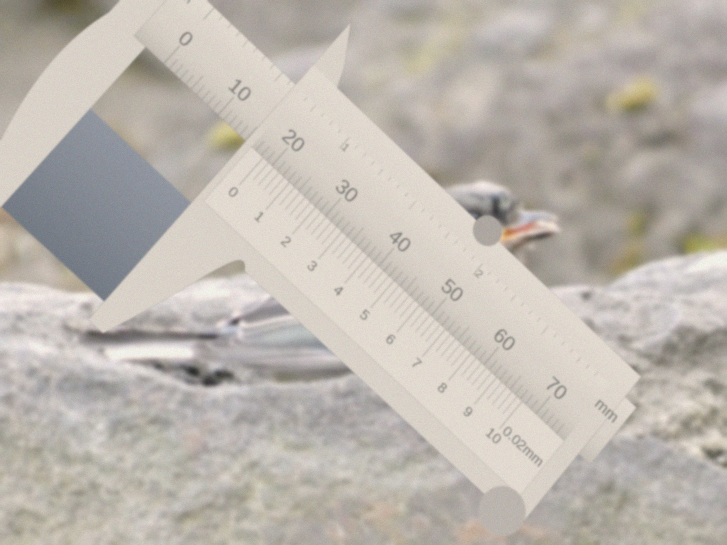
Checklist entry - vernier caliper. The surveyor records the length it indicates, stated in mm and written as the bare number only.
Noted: 18.4
